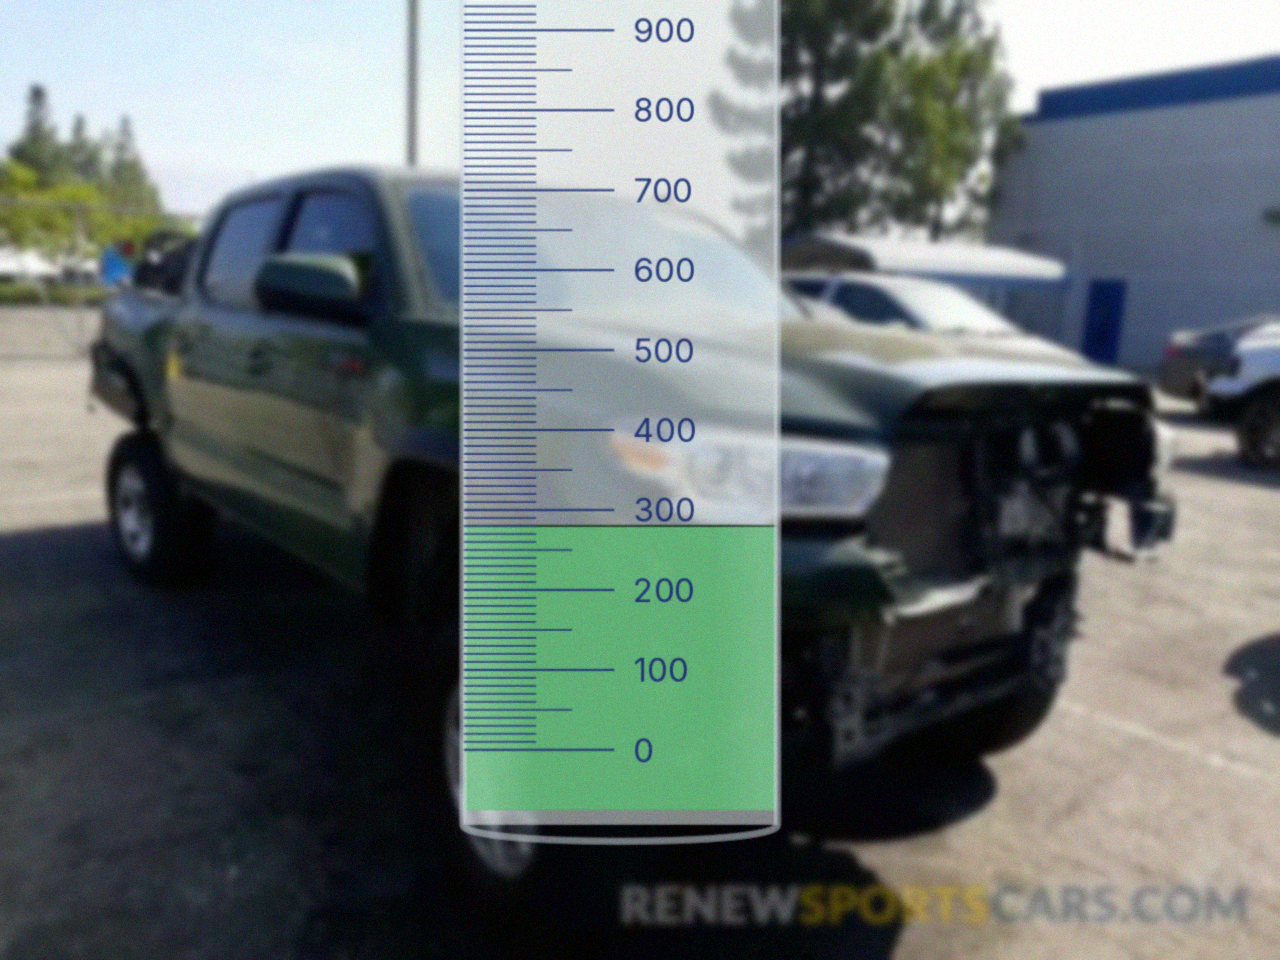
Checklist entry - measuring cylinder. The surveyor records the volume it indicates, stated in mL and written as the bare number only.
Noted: 280
